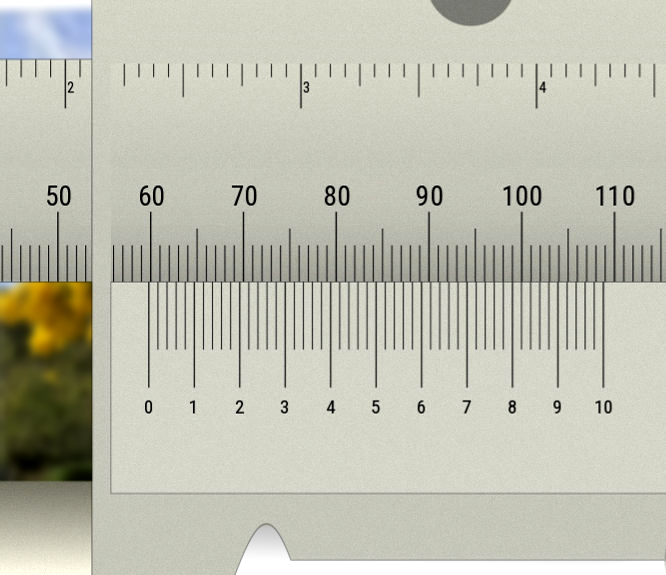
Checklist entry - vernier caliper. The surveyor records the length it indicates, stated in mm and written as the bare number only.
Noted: 59.8
